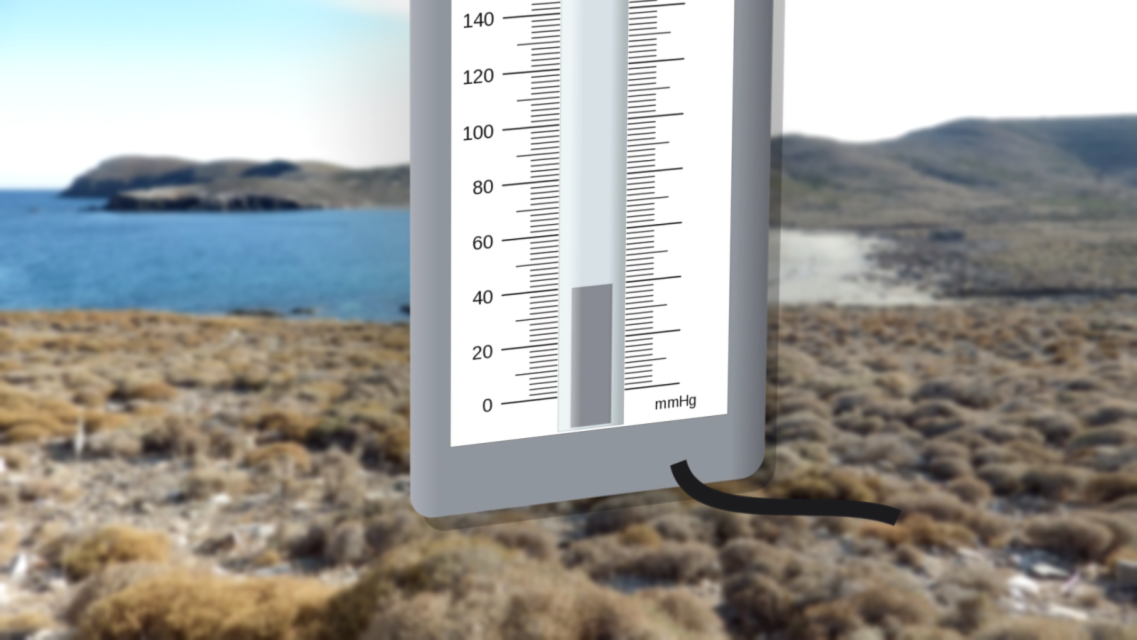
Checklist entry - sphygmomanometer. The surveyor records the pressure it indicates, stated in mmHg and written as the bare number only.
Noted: 40
